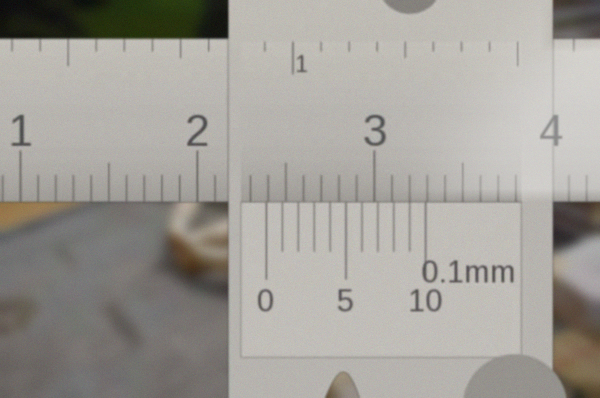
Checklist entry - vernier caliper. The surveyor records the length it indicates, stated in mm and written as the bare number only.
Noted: 23.9
